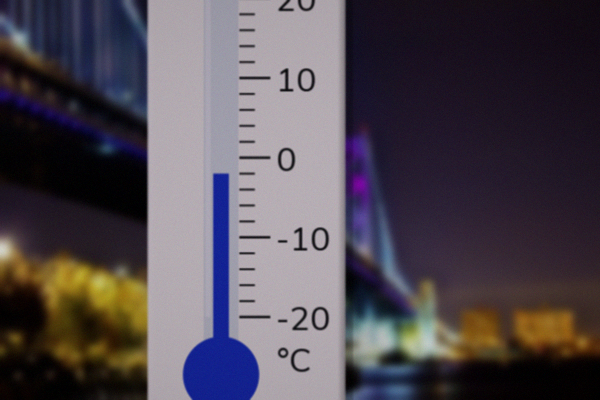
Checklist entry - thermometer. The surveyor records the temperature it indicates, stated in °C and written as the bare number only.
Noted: -2
